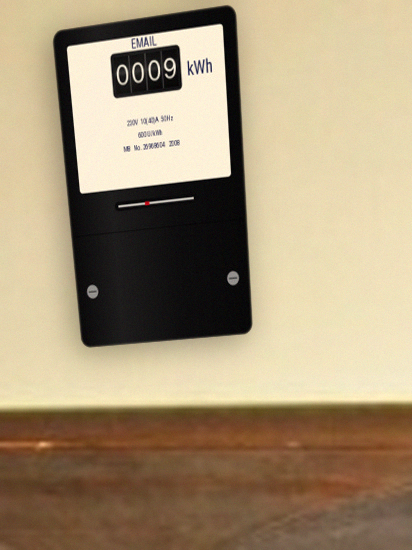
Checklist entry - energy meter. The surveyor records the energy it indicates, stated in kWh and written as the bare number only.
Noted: 9
